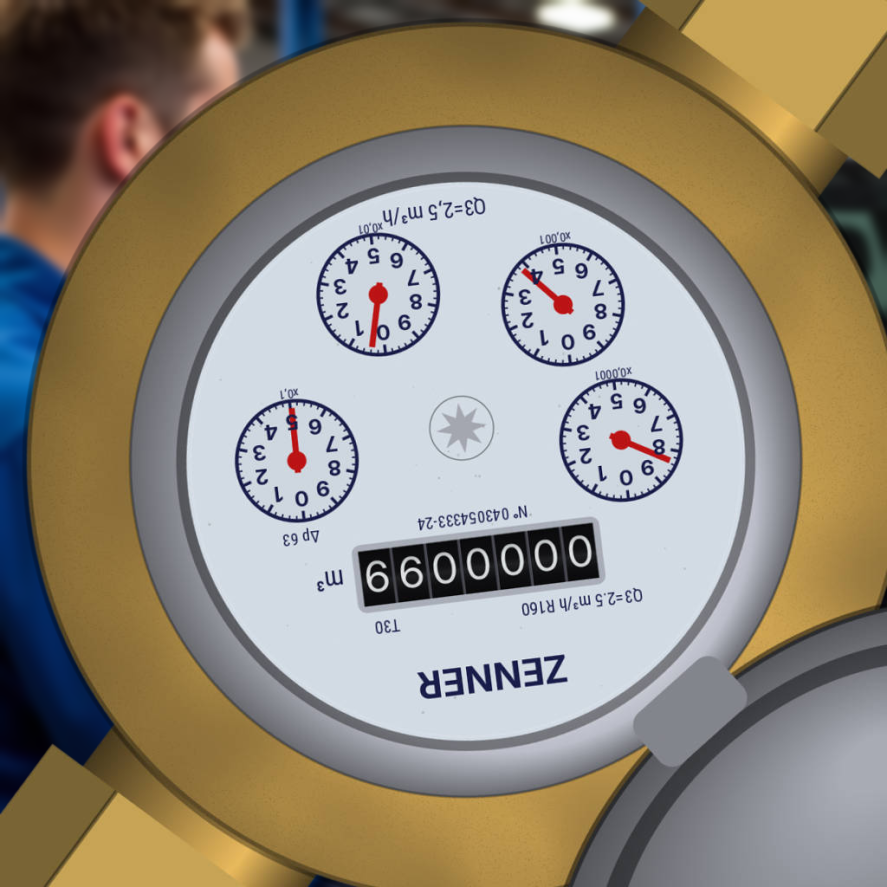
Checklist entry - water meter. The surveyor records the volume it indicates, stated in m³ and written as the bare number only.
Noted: 99.5038
